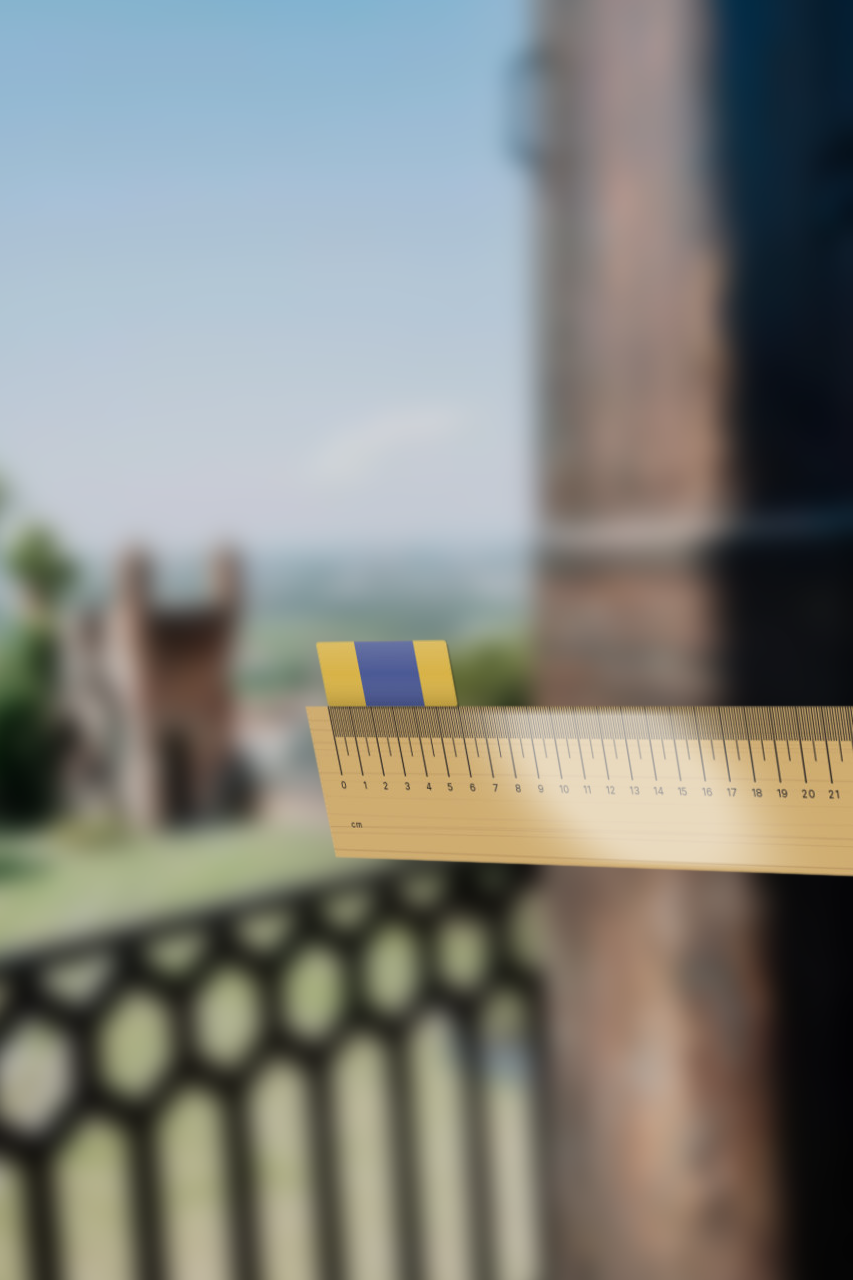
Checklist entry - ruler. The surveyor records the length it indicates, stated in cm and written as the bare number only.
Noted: 6
